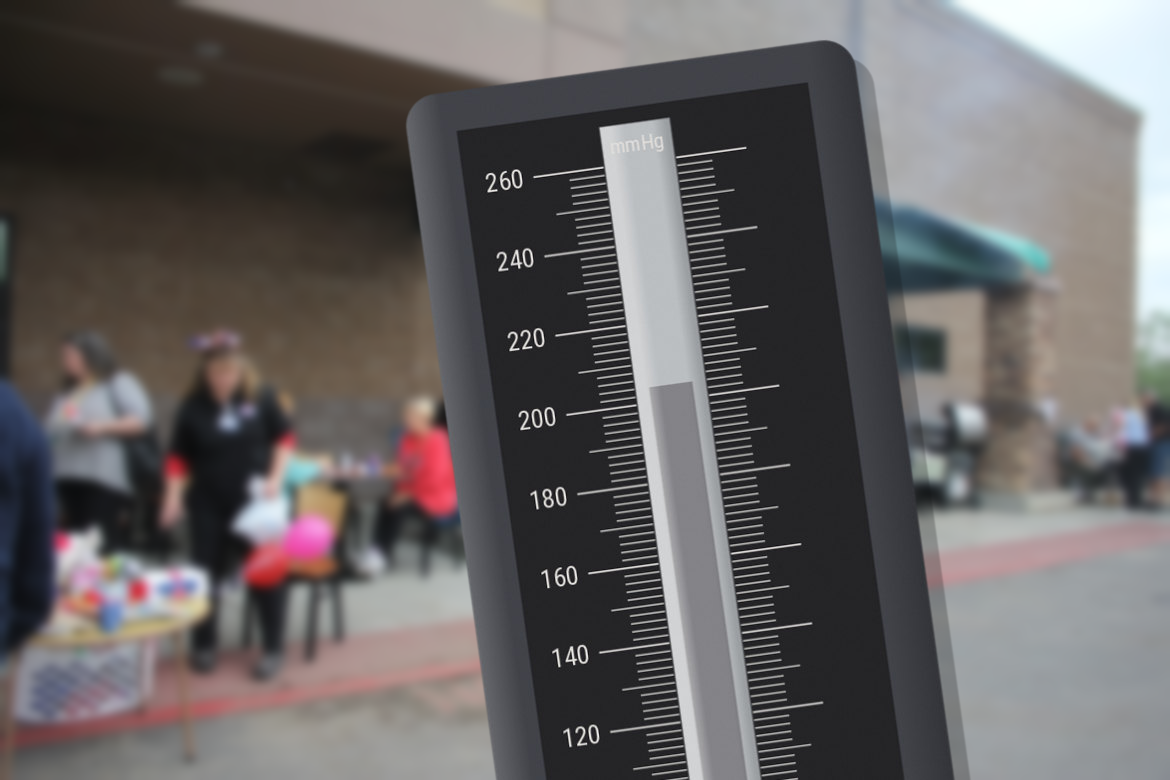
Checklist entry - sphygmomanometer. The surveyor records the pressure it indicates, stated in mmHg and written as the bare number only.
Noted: 204
